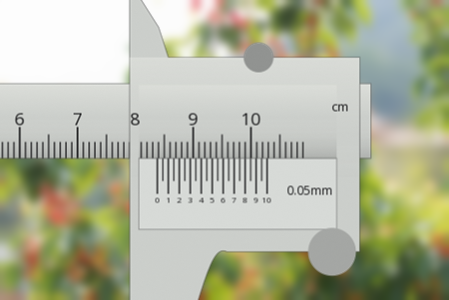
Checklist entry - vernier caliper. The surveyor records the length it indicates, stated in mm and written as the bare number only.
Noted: 83.8
